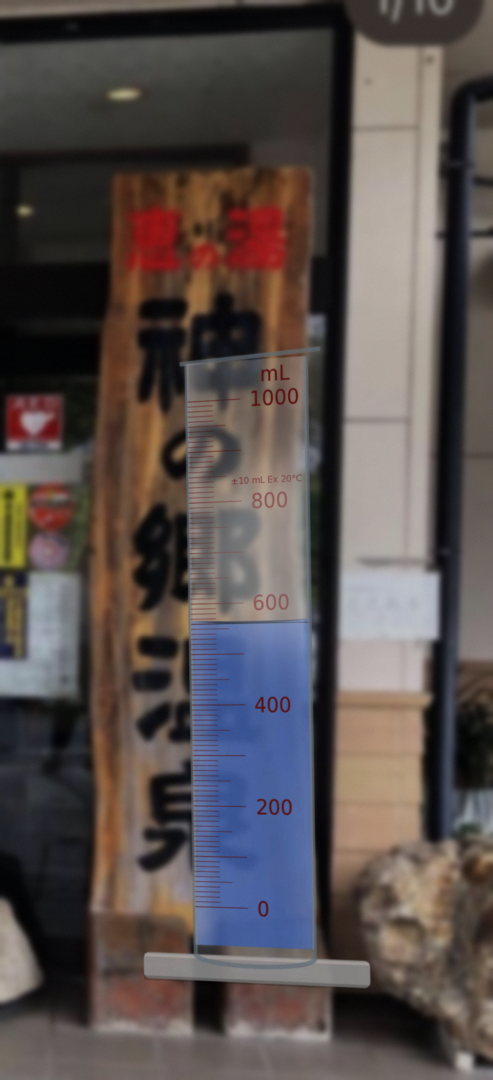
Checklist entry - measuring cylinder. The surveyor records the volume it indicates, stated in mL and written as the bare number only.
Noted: 560
